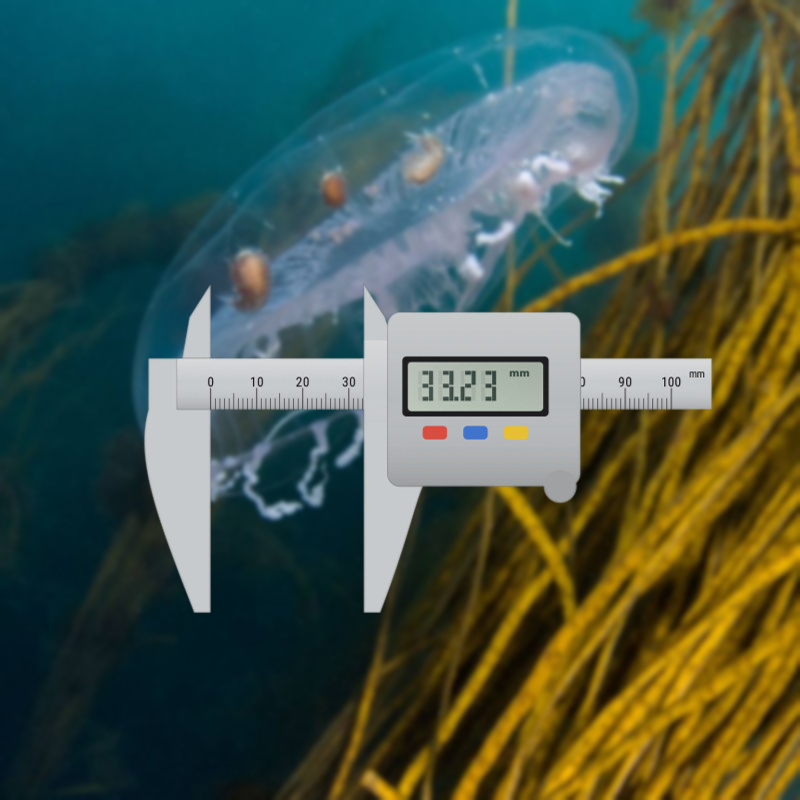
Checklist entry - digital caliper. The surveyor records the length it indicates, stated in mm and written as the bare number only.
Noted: 33.23
